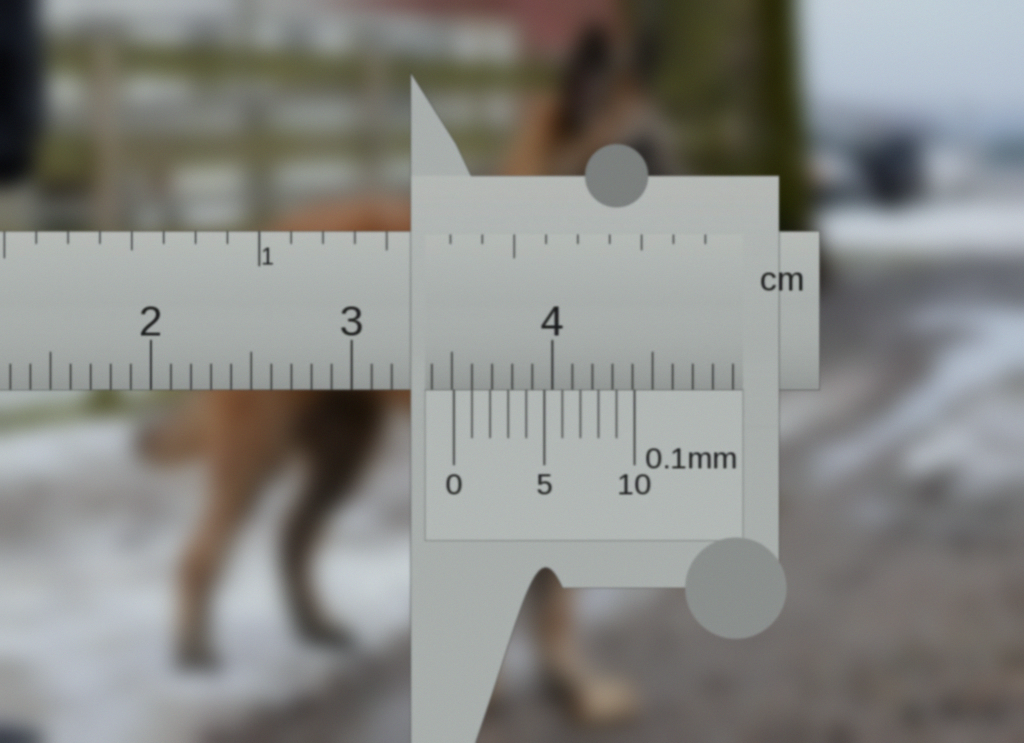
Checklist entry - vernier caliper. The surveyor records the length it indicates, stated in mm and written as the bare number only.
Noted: 35.1
